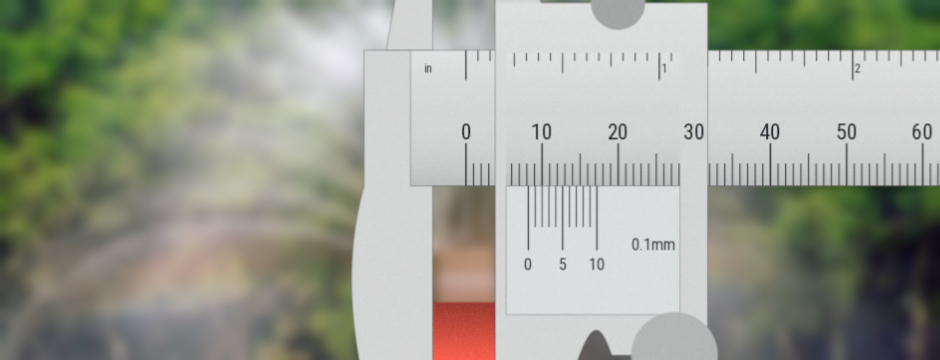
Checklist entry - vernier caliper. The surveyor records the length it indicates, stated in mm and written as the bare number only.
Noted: 8.2
